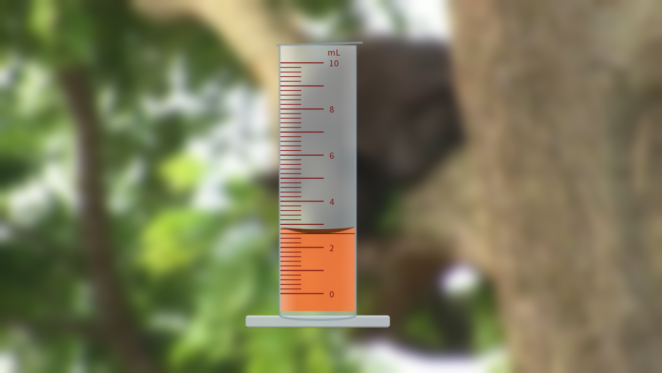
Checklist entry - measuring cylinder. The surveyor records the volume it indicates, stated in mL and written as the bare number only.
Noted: 2.6
